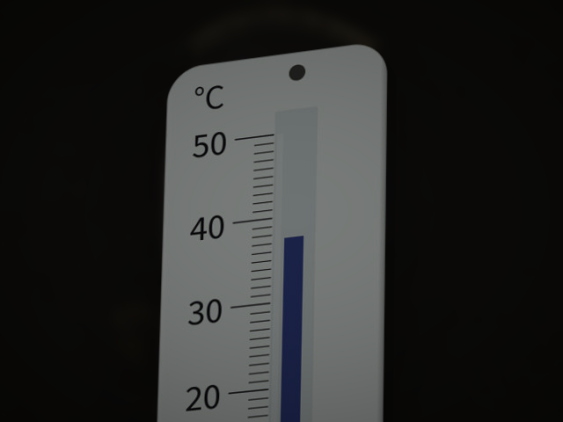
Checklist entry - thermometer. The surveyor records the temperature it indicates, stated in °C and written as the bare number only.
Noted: 37.5
